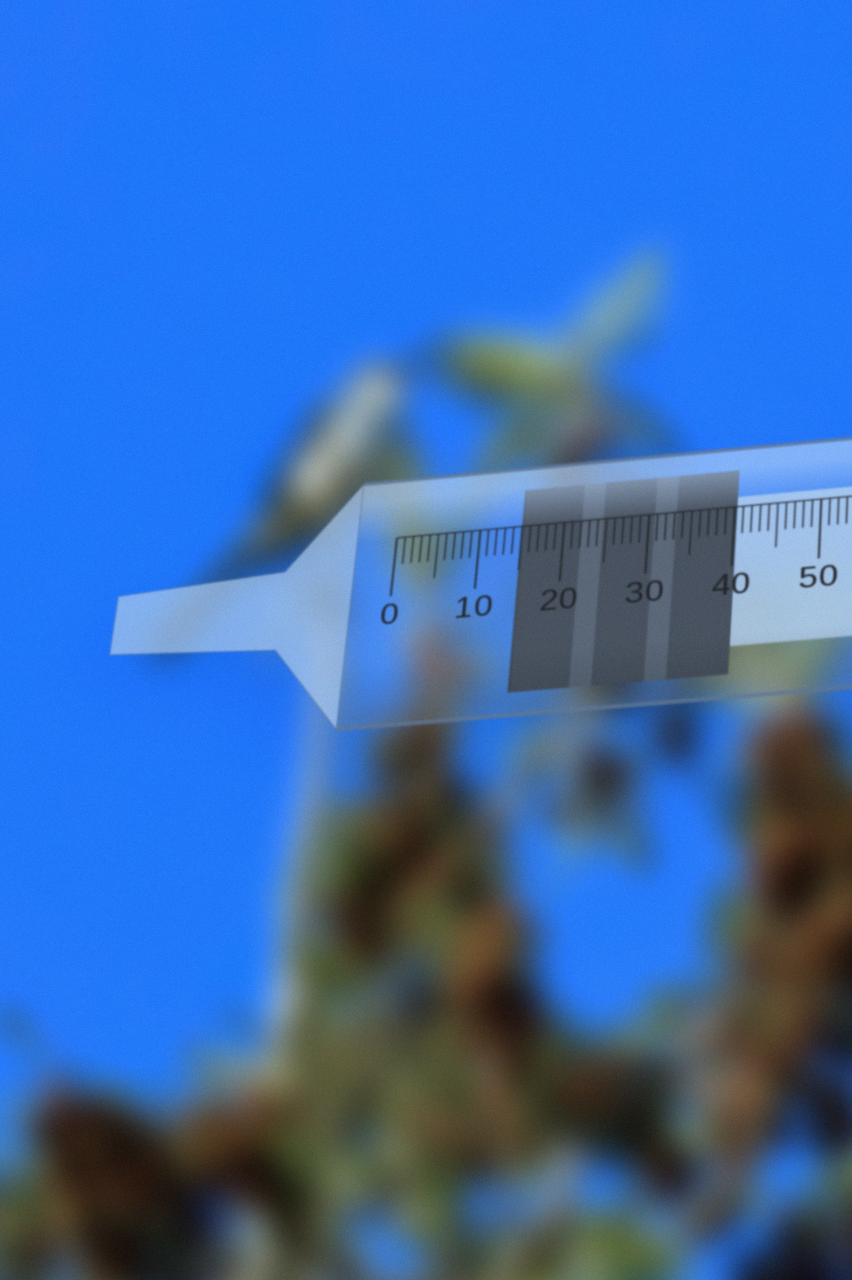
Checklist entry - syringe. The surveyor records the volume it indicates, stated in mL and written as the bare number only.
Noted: 15
